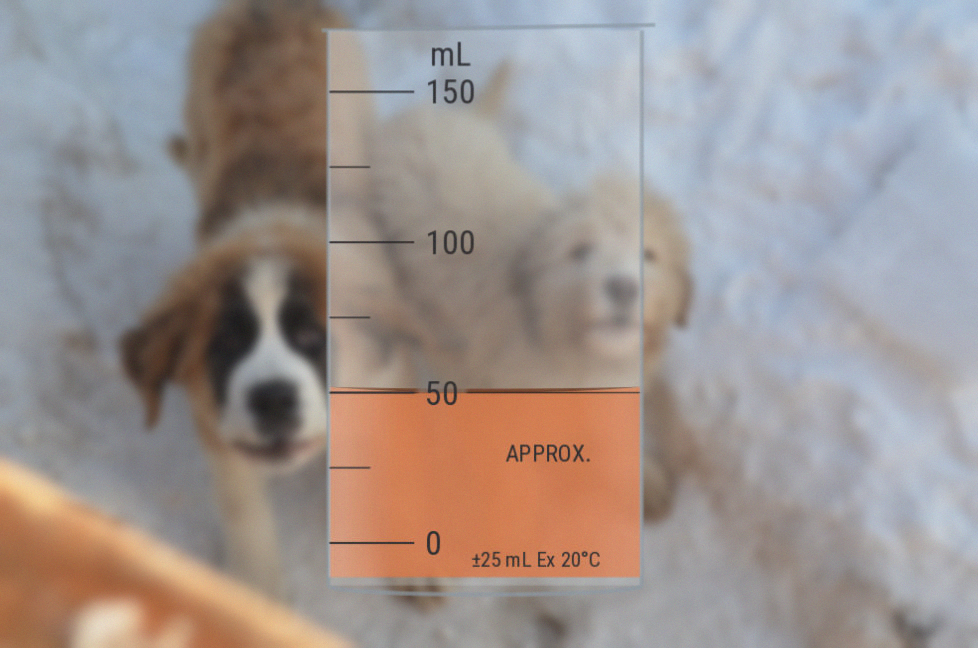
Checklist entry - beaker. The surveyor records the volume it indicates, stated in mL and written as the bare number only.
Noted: 50
